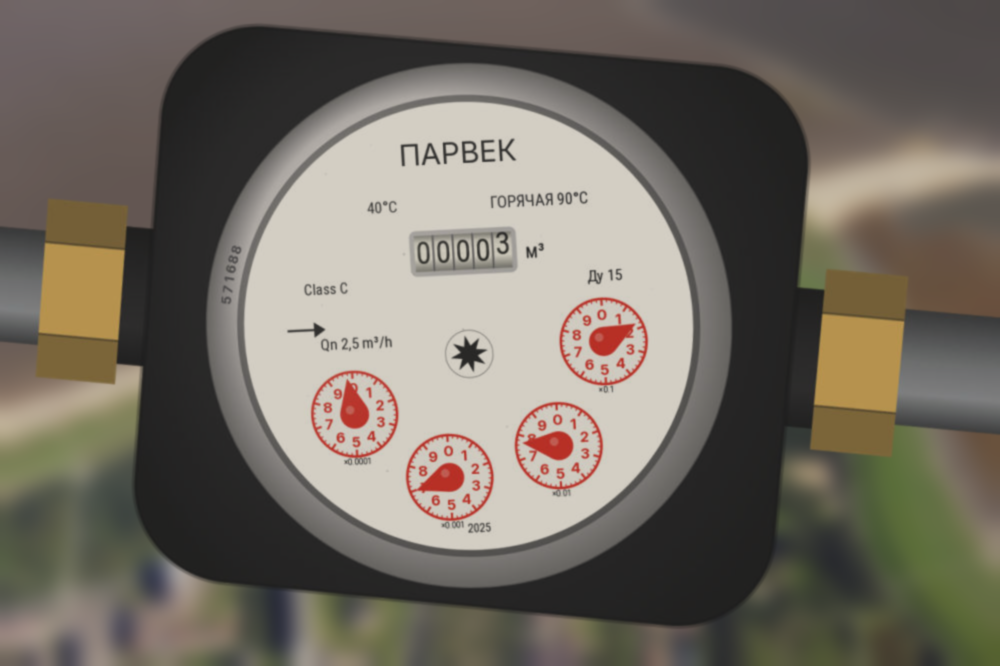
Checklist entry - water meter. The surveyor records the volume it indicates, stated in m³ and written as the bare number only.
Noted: 3.1769
